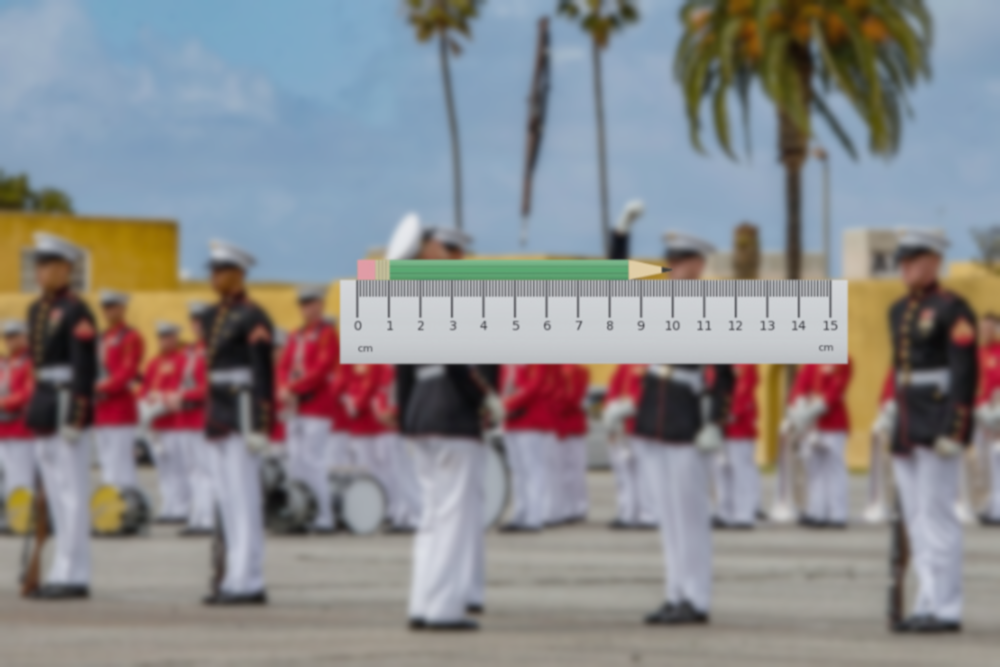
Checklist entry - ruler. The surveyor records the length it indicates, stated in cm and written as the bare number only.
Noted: 10
